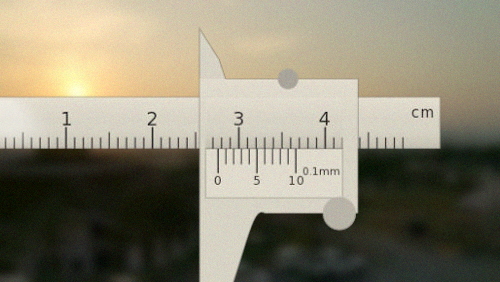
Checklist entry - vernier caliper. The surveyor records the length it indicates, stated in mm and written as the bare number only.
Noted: 27.6
